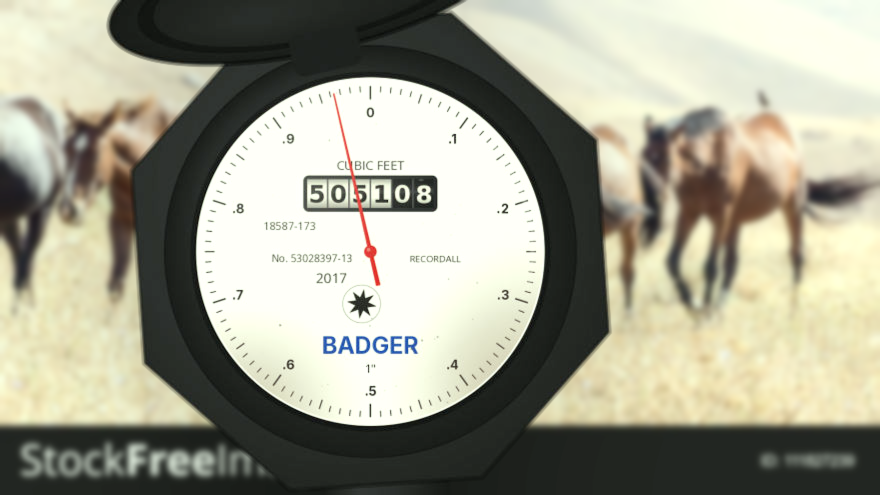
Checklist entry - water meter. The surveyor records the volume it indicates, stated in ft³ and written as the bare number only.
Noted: 505107.96
